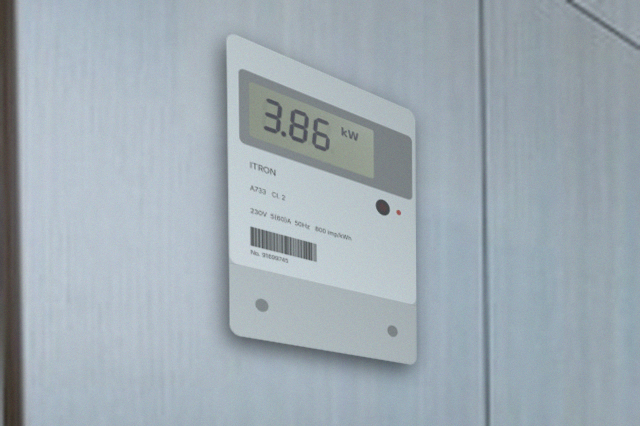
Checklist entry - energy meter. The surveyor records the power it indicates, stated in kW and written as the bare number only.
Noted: 3.86
